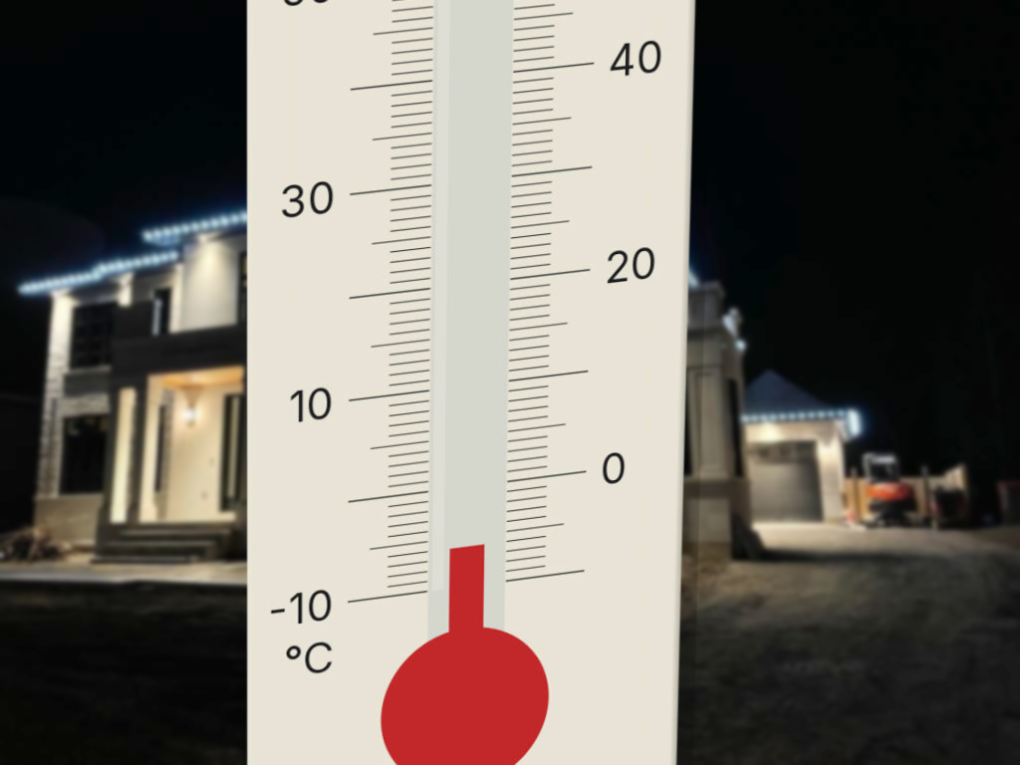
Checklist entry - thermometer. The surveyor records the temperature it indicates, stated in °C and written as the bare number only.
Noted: -6
